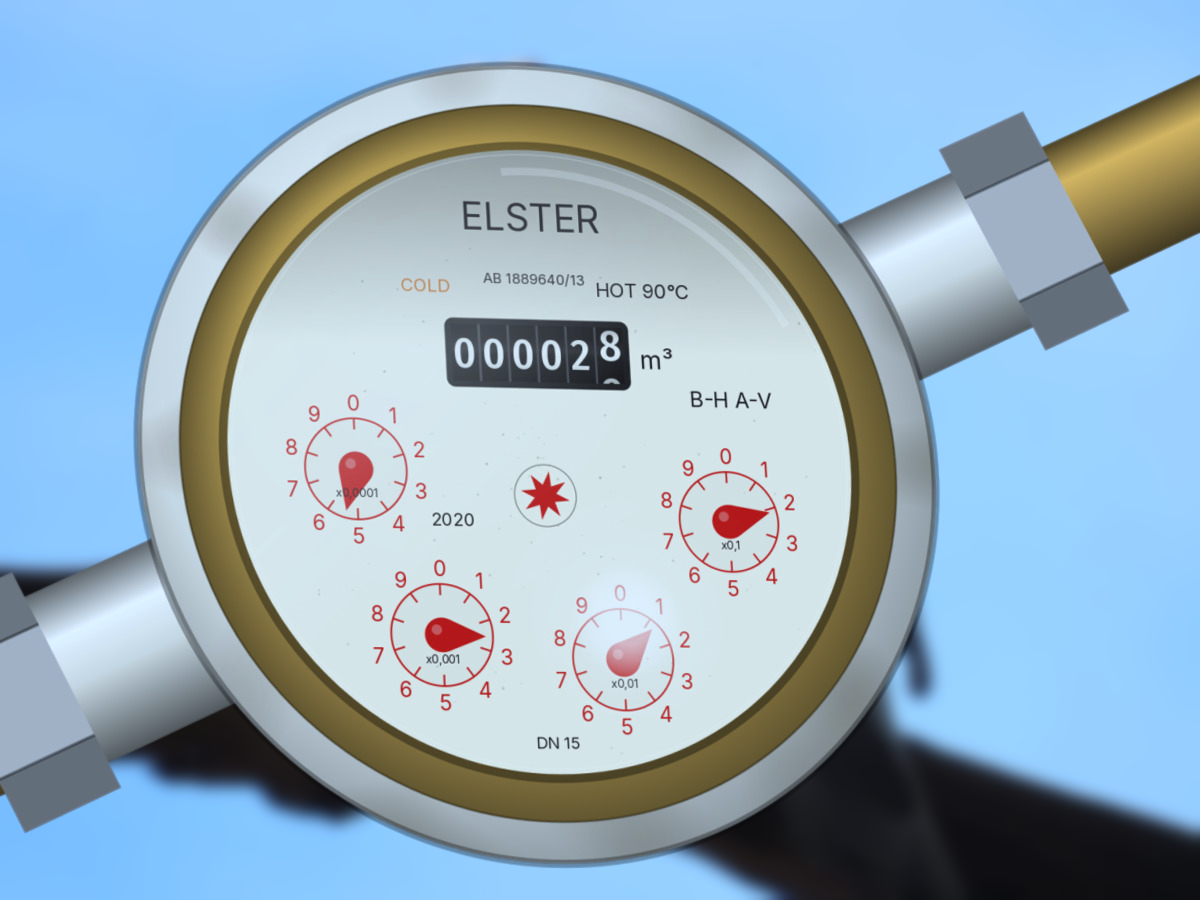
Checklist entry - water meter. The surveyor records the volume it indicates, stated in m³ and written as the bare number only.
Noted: 28.2125
